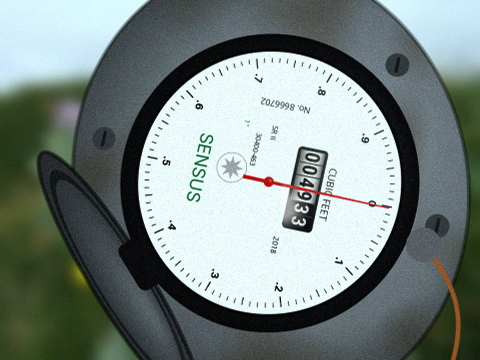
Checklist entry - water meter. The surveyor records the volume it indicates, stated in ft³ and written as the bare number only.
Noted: 4933.00
